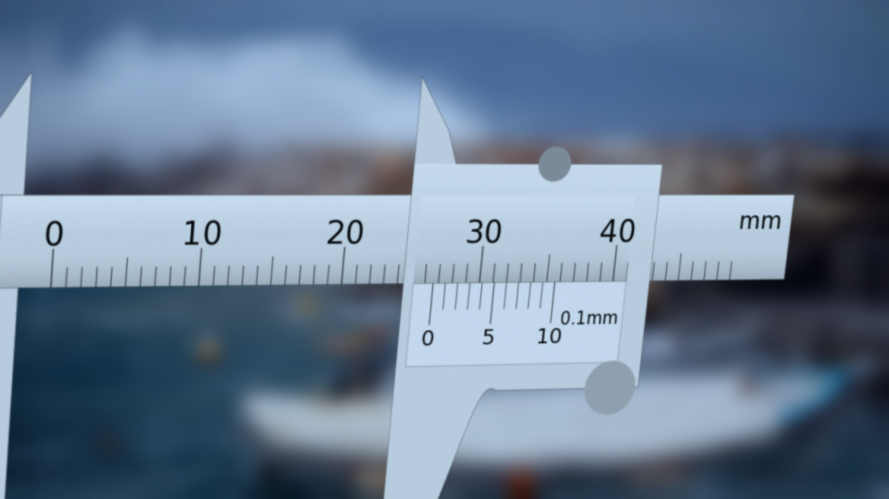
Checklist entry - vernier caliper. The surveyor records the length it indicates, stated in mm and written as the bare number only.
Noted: 26.6
